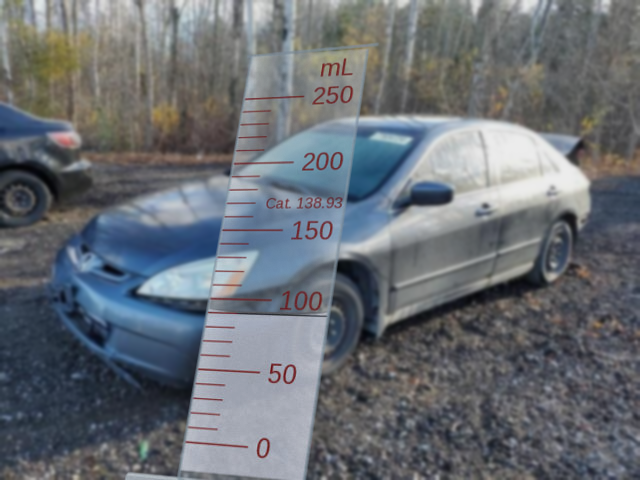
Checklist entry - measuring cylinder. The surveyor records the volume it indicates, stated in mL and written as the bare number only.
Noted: 90
